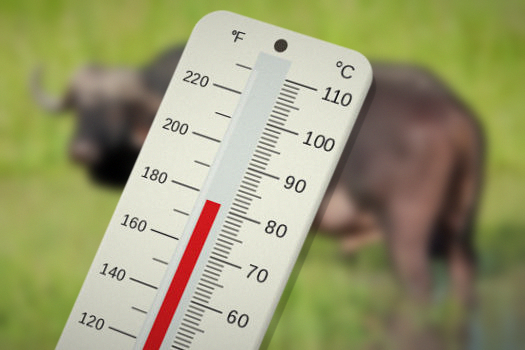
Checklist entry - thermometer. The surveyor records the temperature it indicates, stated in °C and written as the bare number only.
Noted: 81
